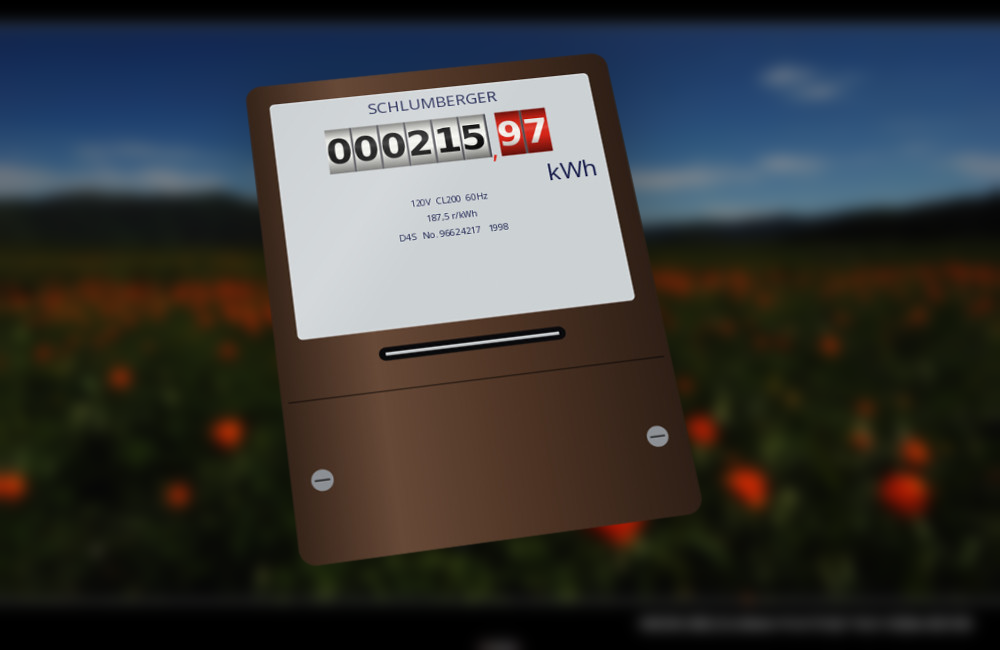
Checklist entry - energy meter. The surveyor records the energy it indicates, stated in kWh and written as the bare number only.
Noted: 215.97
